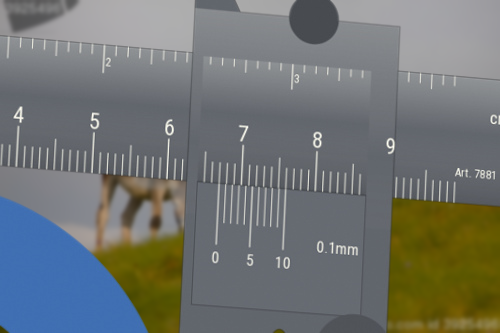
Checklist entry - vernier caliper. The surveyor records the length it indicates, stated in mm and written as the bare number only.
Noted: 67.0
